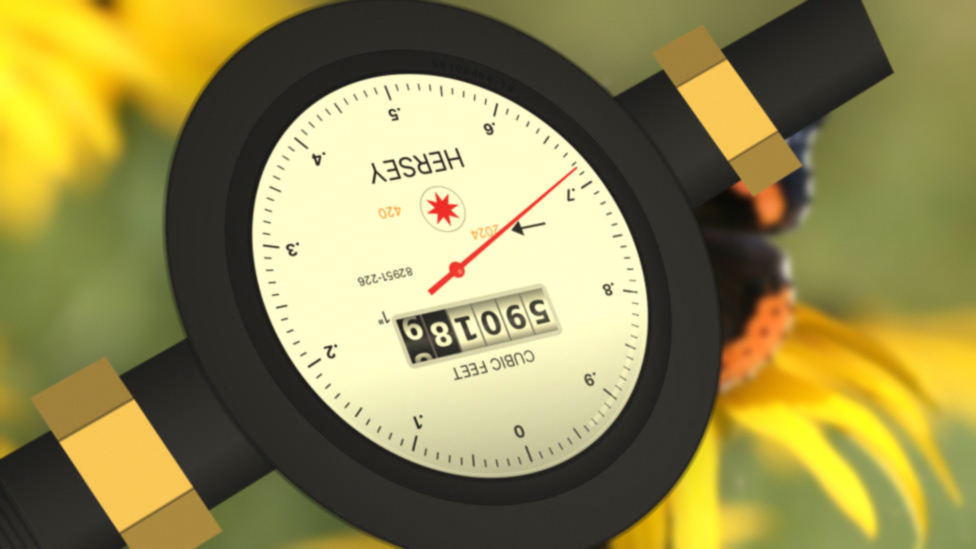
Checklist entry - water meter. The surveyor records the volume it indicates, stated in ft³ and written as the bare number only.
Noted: 590188.68
